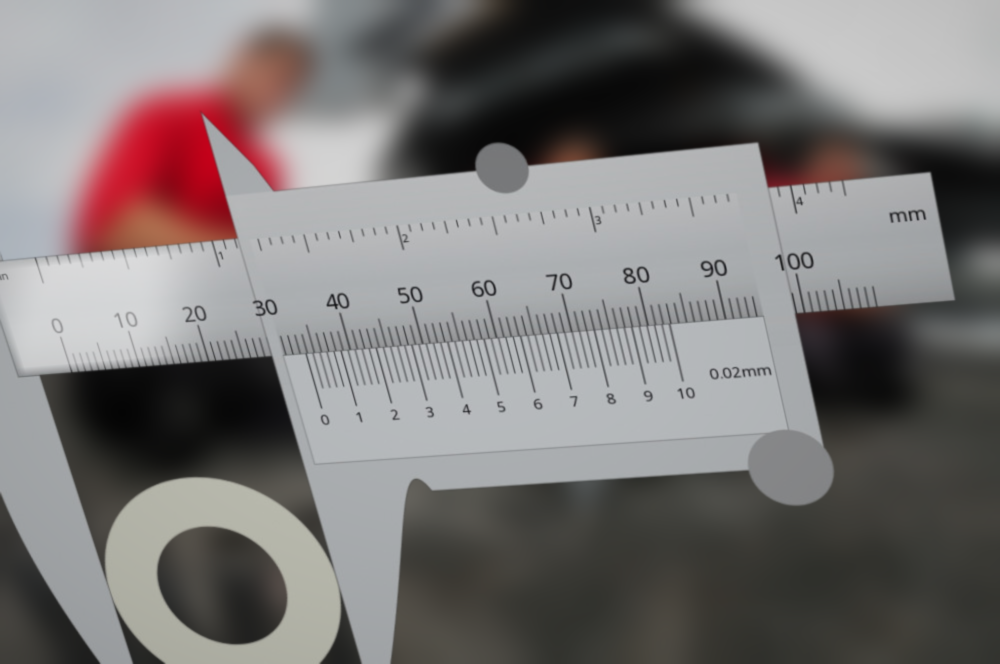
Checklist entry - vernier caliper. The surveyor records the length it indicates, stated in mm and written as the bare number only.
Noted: 33.8
